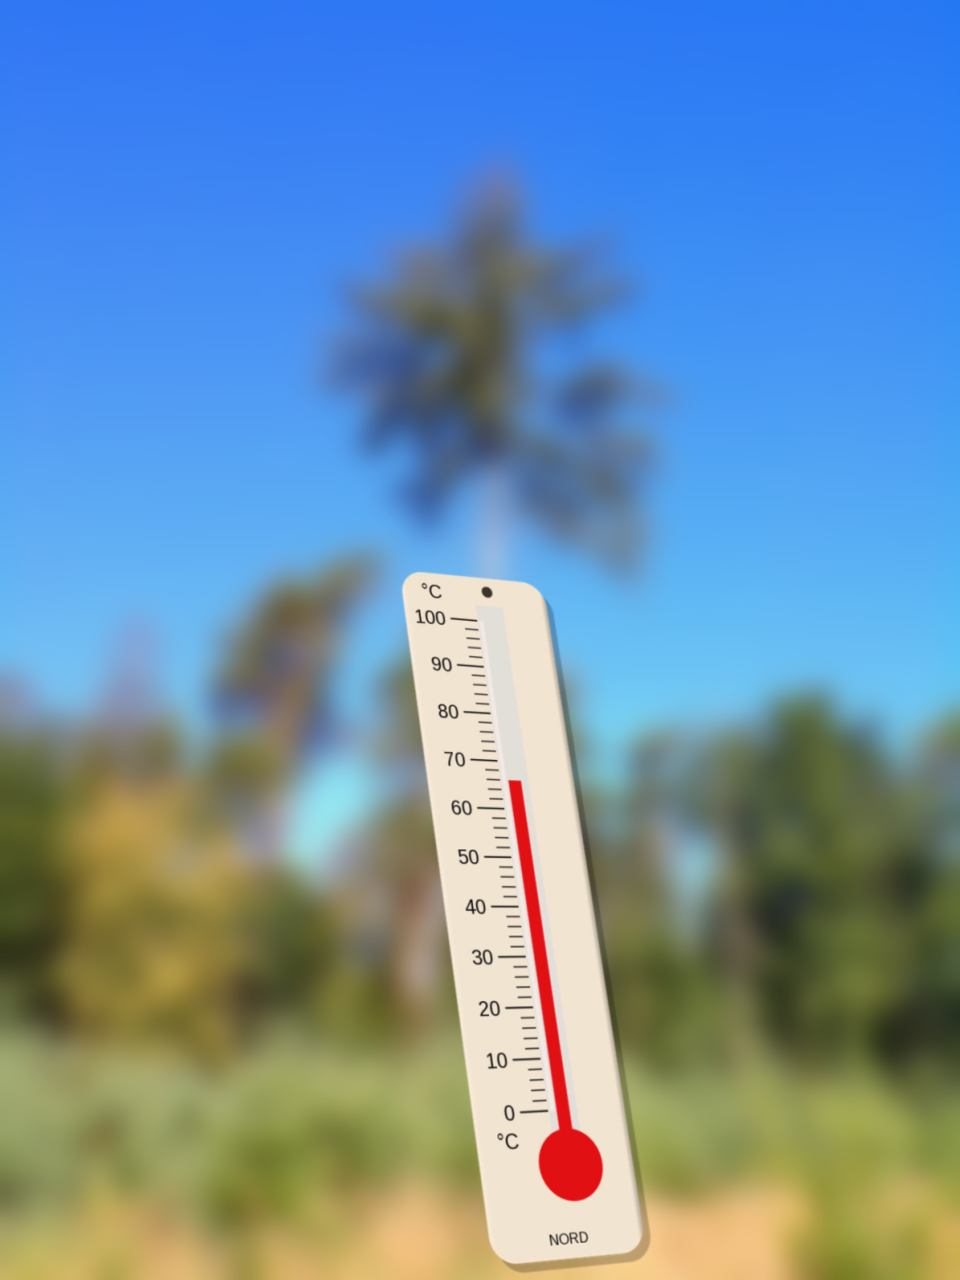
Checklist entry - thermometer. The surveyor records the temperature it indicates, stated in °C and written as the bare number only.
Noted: 66
